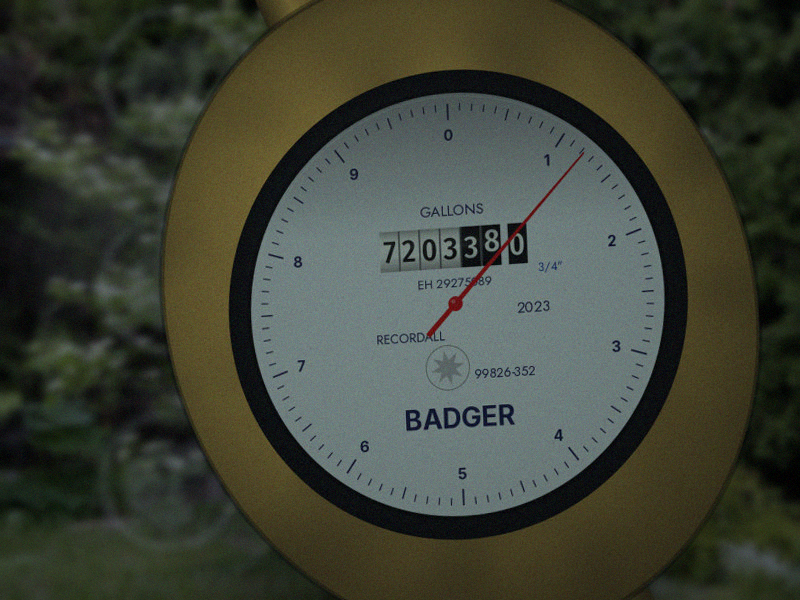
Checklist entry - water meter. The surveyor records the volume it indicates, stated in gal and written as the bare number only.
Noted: 7203381.2
